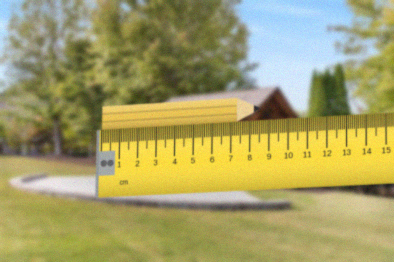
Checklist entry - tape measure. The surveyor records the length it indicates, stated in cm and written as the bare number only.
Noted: 8.5
